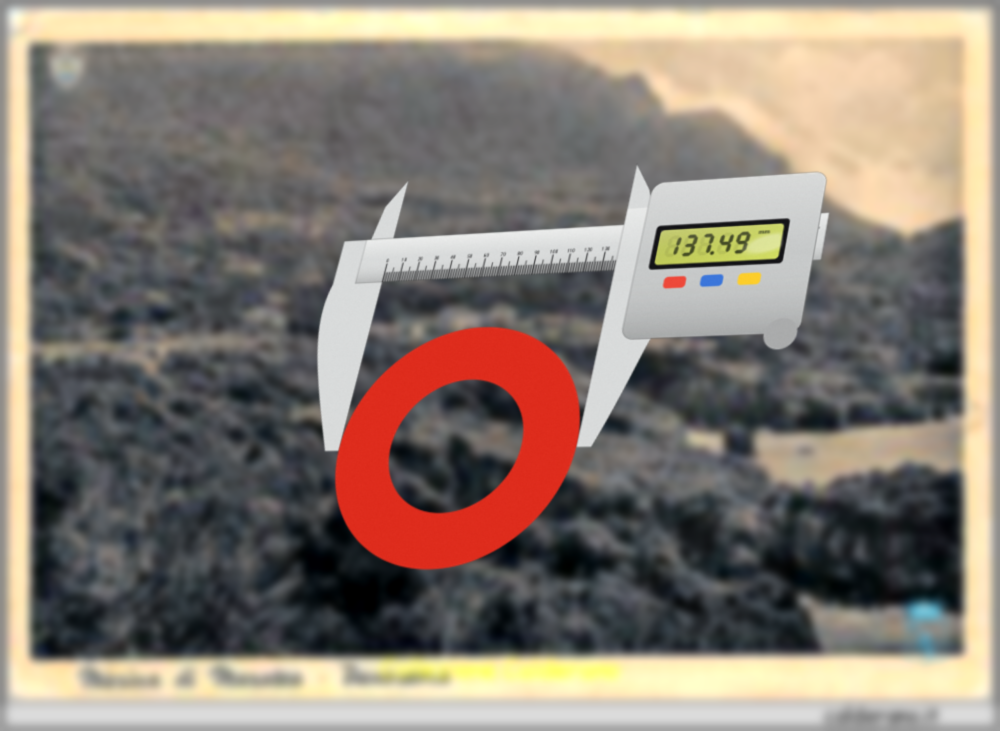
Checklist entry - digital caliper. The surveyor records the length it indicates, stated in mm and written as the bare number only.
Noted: 137.49
